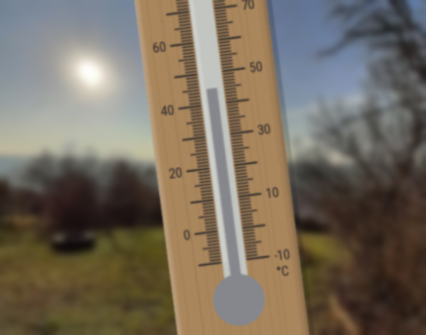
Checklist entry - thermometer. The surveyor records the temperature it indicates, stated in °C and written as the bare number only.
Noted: 45
